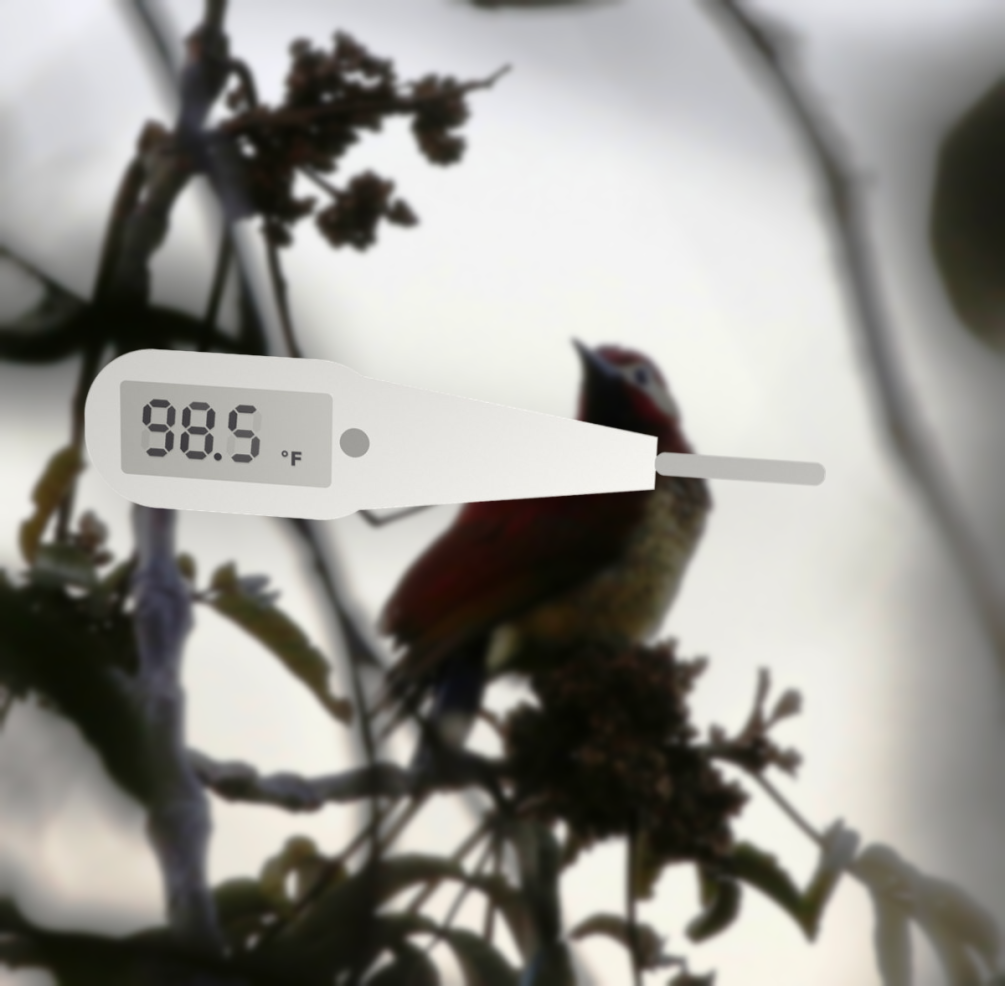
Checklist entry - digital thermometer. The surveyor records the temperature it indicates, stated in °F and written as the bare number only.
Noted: 98.5
